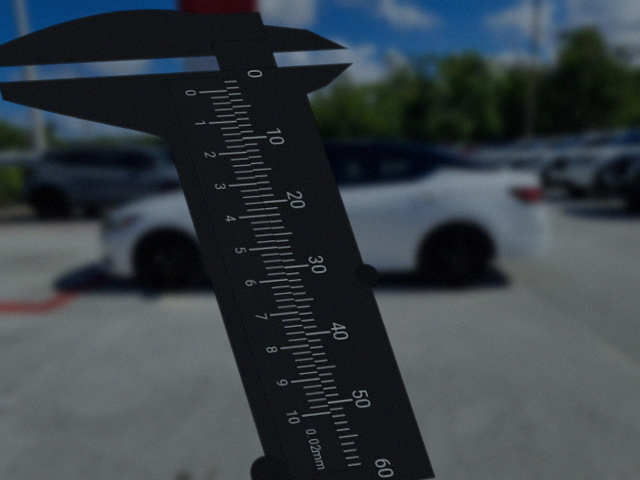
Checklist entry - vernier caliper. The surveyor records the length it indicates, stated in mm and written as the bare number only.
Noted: 2.4
